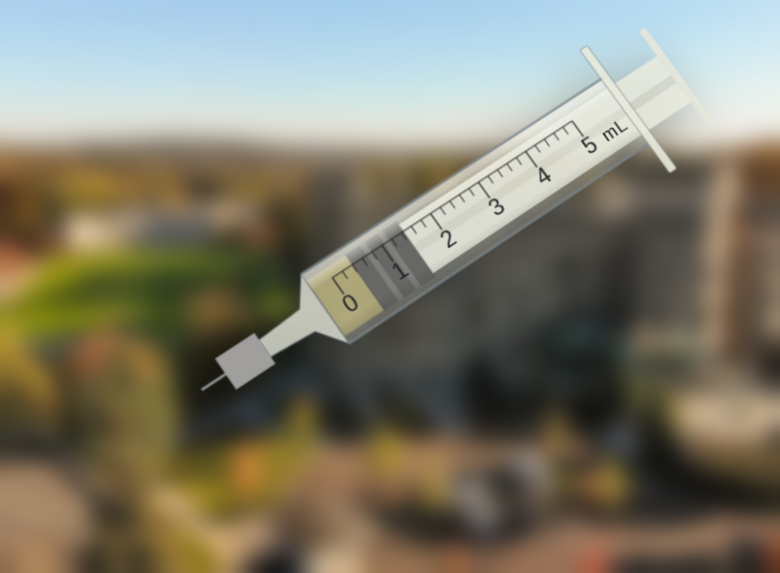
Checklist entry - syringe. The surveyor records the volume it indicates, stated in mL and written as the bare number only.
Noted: 0.4
